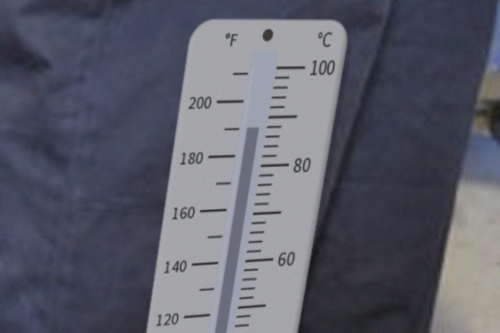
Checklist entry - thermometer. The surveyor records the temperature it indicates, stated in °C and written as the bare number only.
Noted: 88
